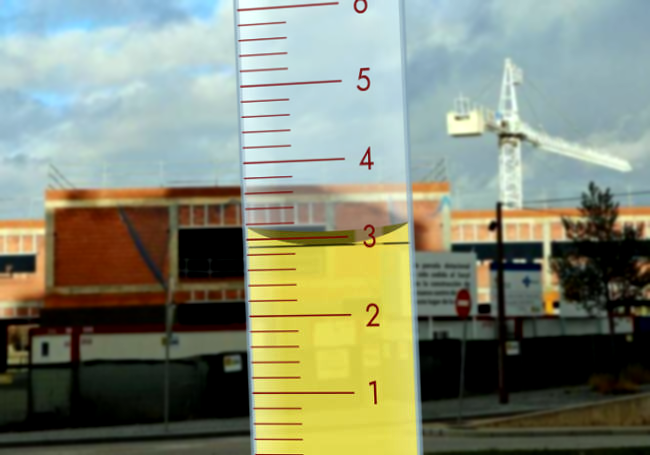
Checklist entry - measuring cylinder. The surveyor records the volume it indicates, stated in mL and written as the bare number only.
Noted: 2.9
